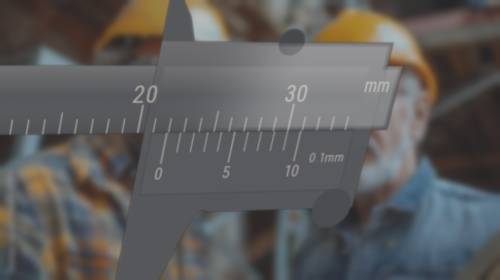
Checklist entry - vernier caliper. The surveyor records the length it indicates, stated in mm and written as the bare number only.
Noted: 21.9
